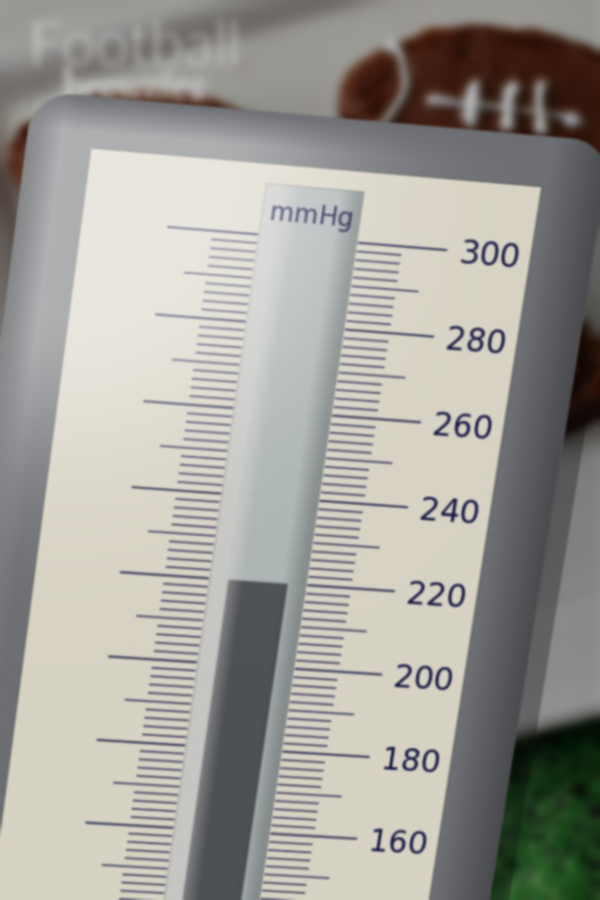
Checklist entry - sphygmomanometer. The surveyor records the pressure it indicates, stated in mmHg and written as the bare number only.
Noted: 220
